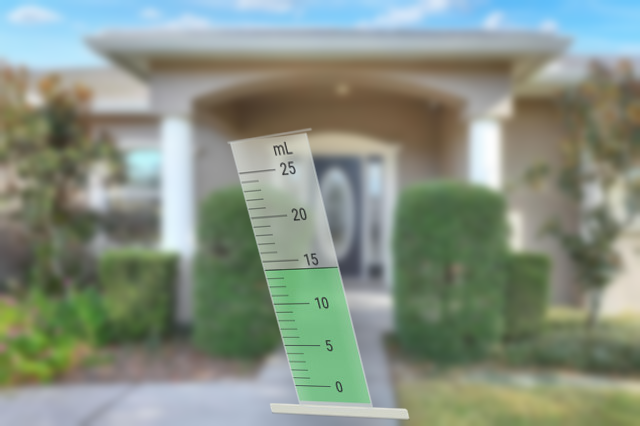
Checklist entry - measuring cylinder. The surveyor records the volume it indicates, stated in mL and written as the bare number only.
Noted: 14
